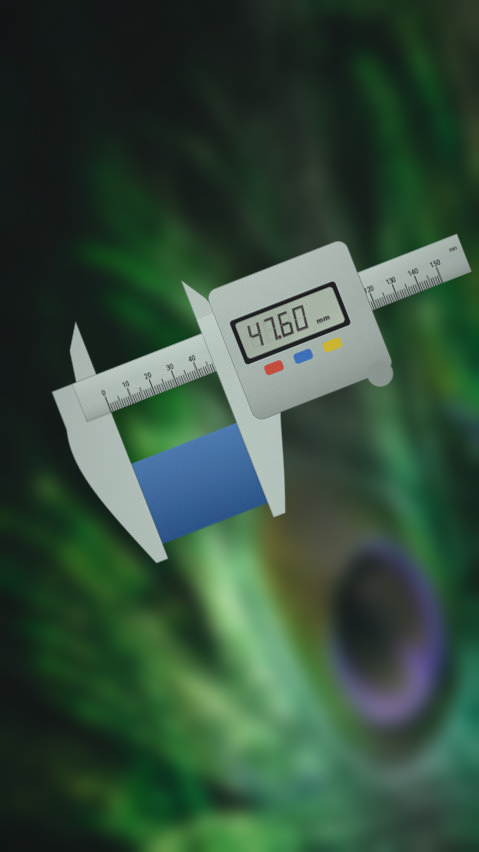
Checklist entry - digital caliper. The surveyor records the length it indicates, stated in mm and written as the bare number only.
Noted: 47.60
